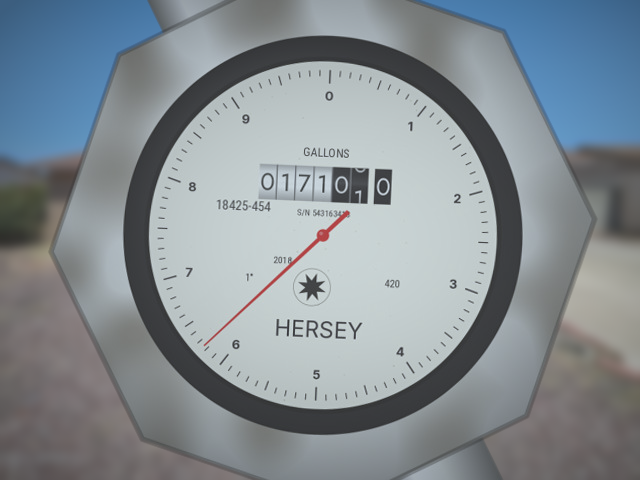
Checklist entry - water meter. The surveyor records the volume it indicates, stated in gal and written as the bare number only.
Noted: 171006.2
